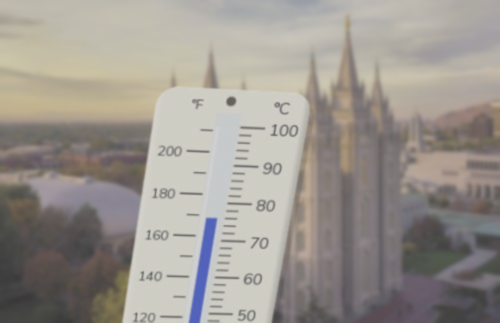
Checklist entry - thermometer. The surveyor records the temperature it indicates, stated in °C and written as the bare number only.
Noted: 76
